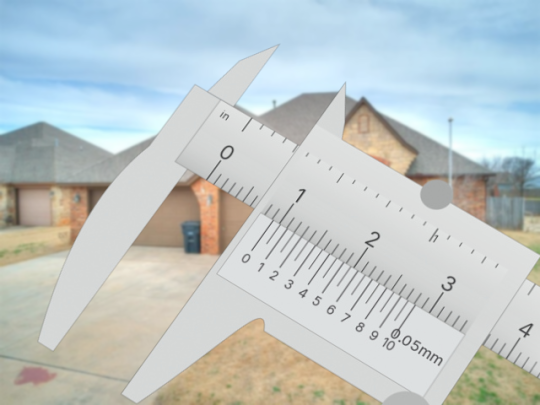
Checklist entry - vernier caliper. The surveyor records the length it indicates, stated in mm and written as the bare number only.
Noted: 9.2
